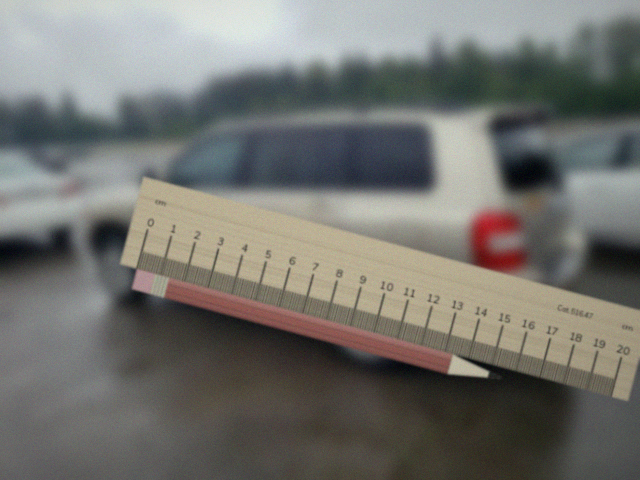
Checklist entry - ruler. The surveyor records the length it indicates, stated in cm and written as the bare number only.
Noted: 15.5
